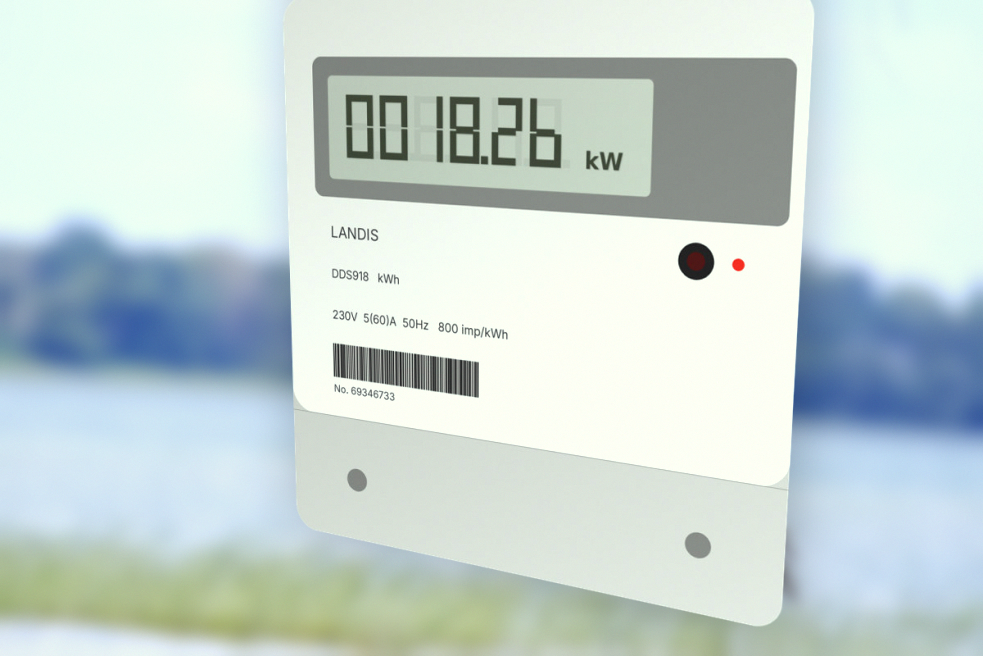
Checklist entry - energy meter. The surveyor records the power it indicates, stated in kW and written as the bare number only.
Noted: 18.26
